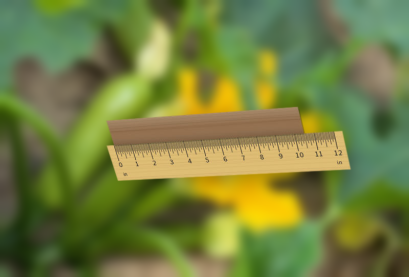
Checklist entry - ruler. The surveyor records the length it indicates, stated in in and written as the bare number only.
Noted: 10.5
